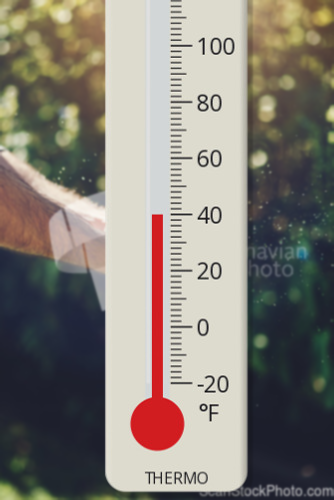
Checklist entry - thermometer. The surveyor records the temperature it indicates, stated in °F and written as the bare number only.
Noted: 40
